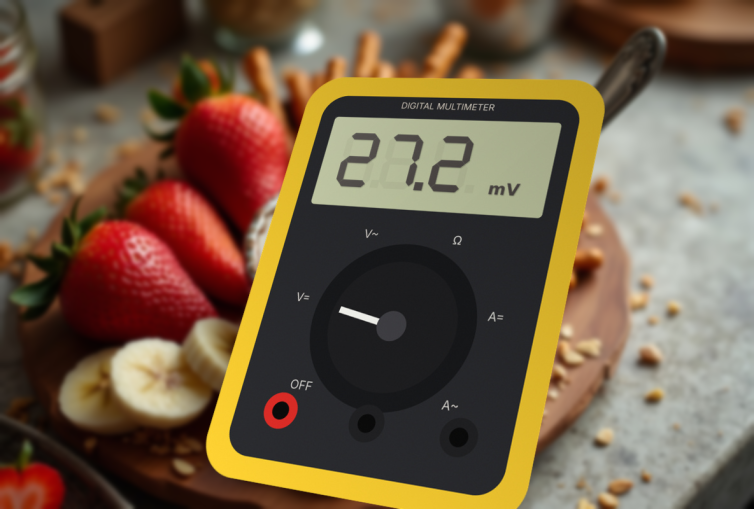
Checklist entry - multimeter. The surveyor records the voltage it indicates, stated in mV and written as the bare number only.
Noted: 27.2
